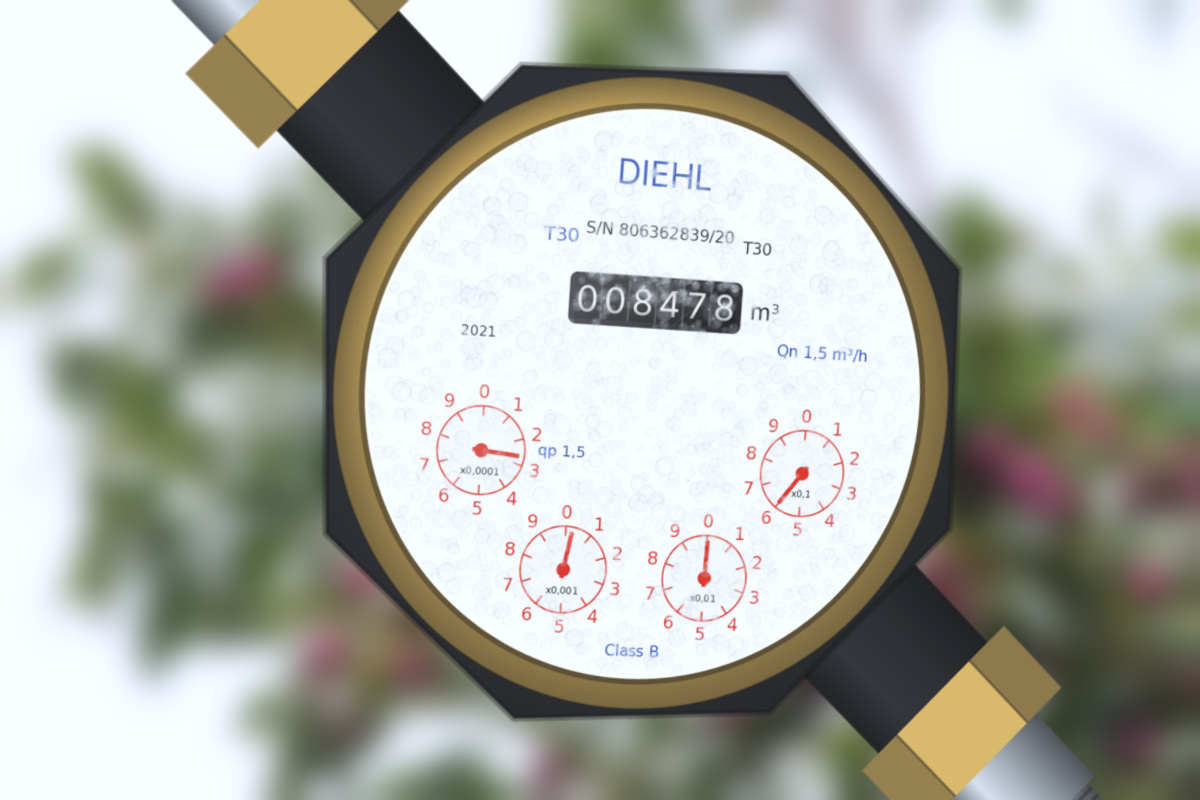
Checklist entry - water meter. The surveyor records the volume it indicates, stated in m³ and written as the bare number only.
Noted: 8478.6002
